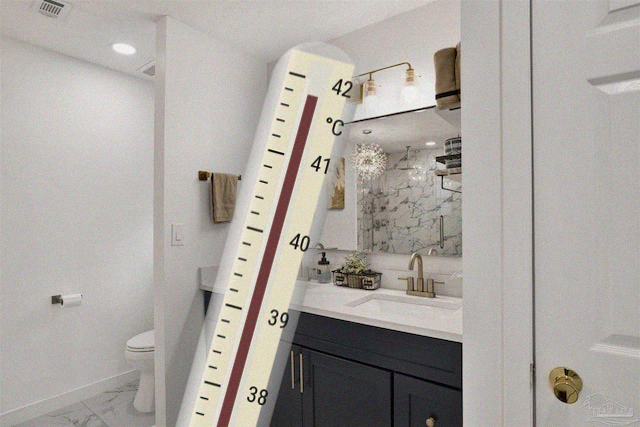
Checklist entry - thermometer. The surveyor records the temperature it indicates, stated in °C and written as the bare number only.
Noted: 41.8
